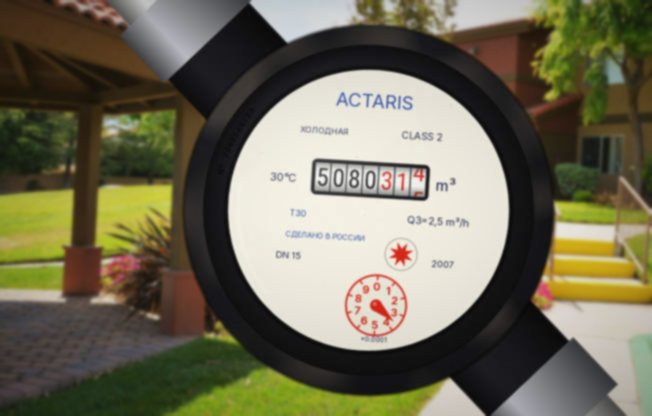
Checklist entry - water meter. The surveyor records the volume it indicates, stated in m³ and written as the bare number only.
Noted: 5080.3143
